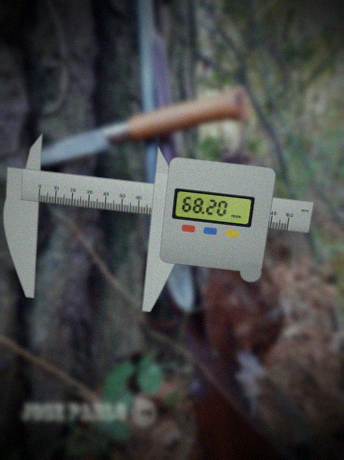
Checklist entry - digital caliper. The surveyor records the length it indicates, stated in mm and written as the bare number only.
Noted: 68.20
